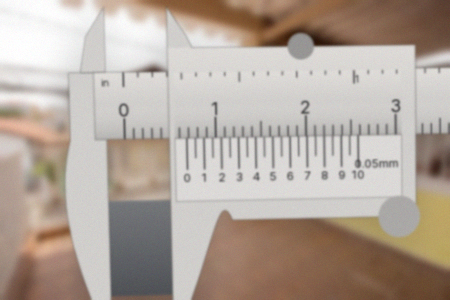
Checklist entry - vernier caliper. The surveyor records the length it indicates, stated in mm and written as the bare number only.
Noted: 6.8
